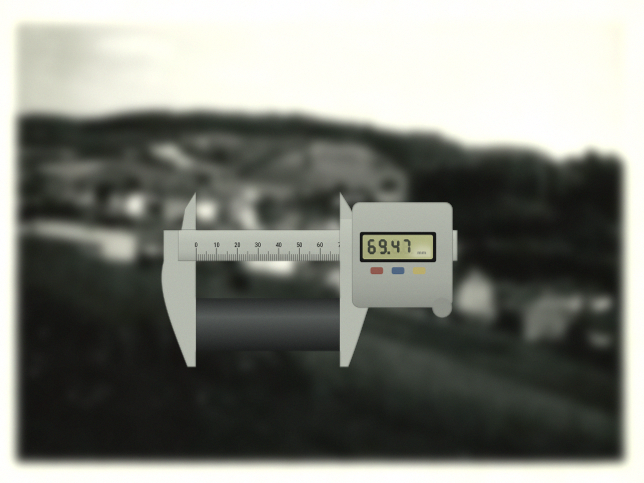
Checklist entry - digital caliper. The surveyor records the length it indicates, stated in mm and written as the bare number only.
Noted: 69.47
